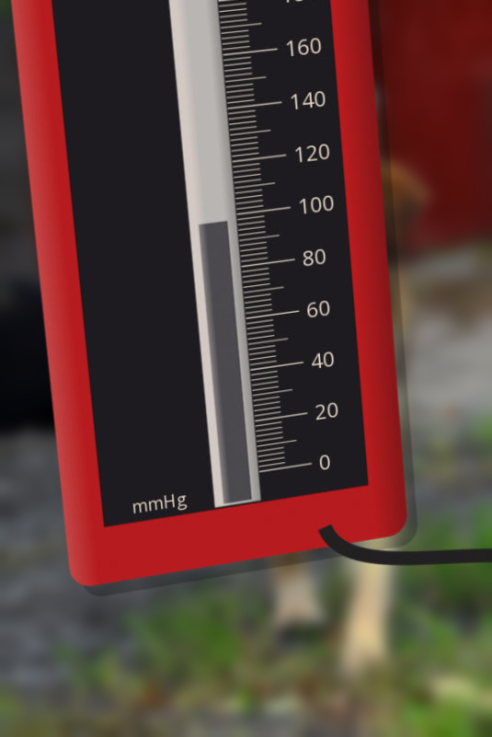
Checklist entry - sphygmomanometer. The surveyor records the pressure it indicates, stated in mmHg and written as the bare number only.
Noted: 98
